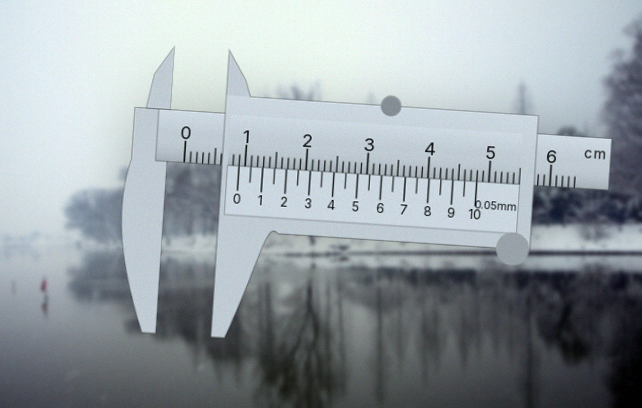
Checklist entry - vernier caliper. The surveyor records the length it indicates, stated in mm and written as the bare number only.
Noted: 9.0
